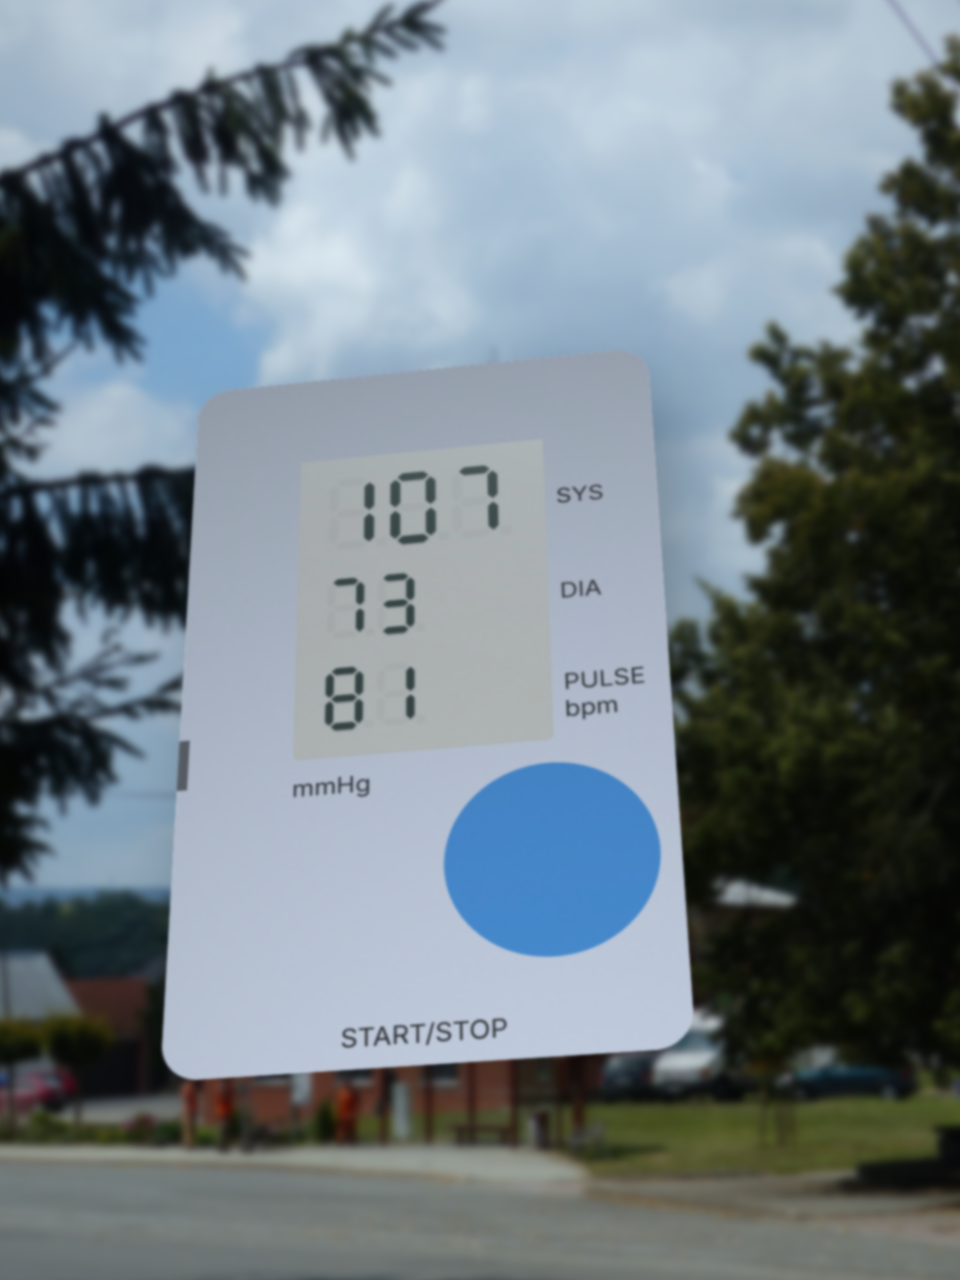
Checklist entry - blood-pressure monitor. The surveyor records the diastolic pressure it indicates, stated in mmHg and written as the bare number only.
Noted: 73
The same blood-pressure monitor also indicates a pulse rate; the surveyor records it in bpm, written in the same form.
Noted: 81
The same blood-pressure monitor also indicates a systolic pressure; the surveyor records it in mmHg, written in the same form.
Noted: 107
